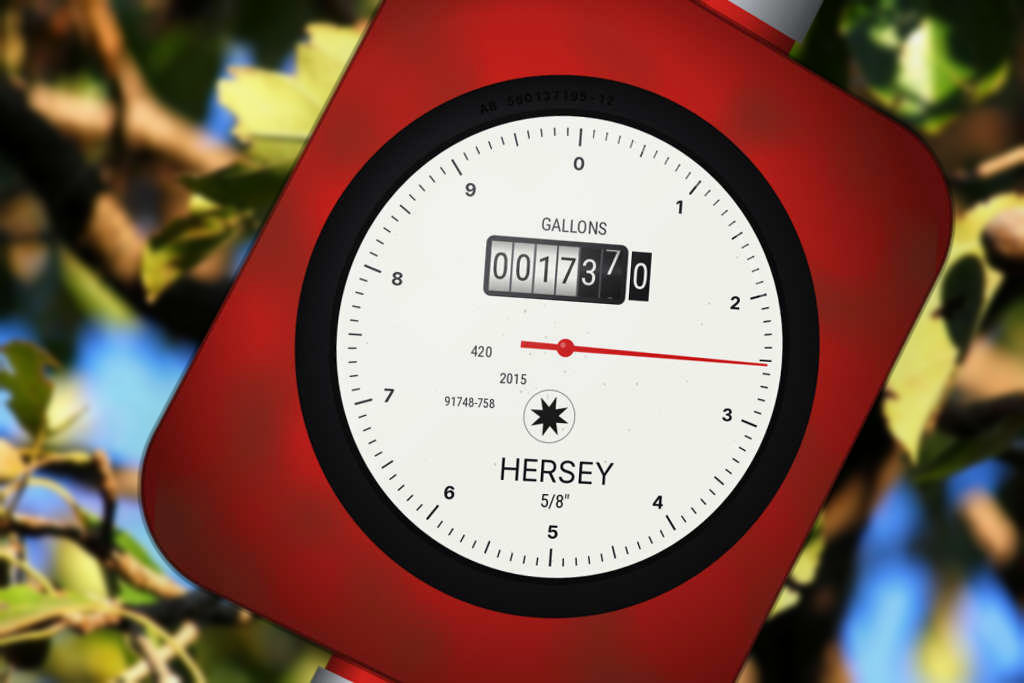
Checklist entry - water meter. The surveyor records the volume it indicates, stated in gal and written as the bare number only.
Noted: 17372.5
